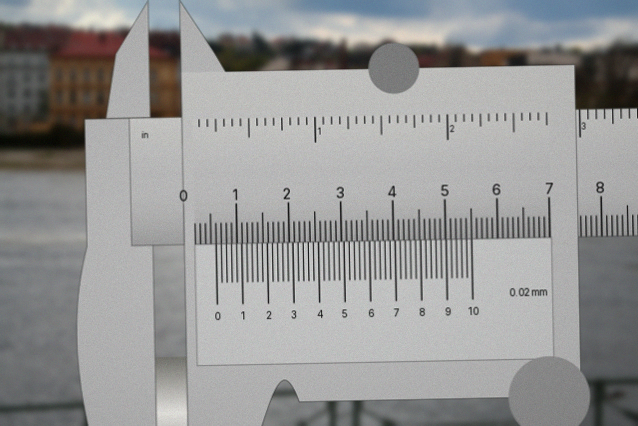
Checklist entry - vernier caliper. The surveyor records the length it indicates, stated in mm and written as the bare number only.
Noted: 6.0
